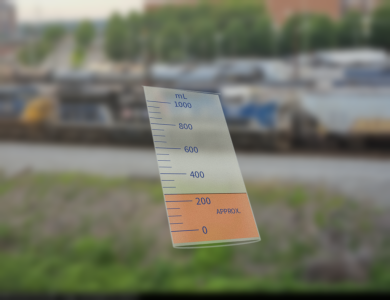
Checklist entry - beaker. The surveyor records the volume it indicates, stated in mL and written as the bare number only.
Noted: 250
